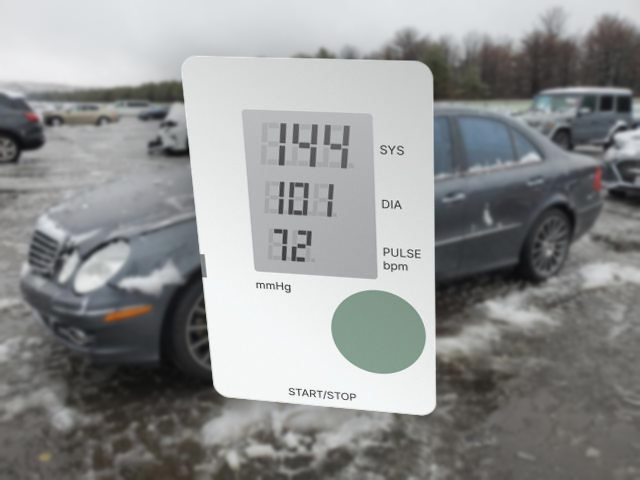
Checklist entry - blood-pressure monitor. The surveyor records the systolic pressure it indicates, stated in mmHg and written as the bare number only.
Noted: 144
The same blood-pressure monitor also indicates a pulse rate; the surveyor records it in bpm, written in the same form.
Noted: 72
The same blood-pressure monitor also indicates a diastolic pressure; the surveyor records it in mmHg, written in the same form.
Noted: 101
